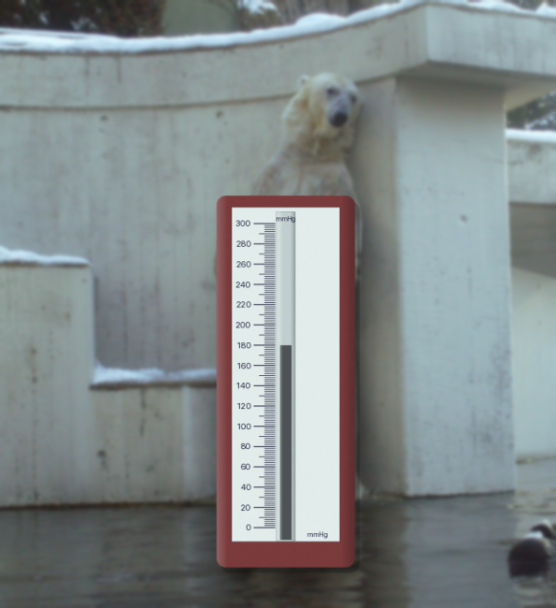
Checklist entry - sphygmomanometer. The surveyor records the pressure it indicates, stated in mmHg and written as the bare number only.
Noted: 180
